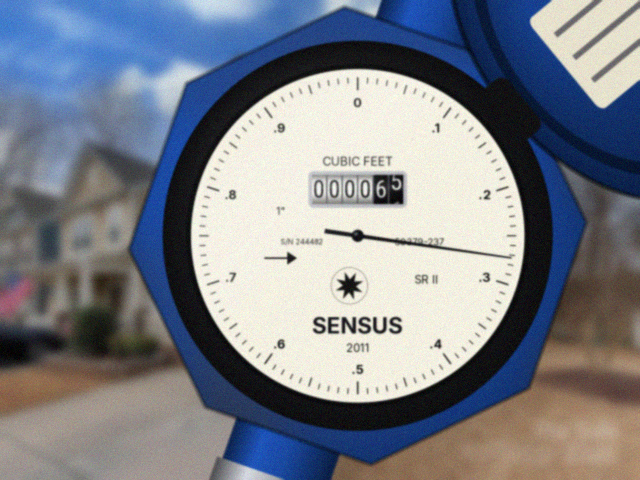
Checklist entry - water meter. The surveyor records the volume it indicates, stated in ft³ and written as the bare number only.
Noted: 65.27
